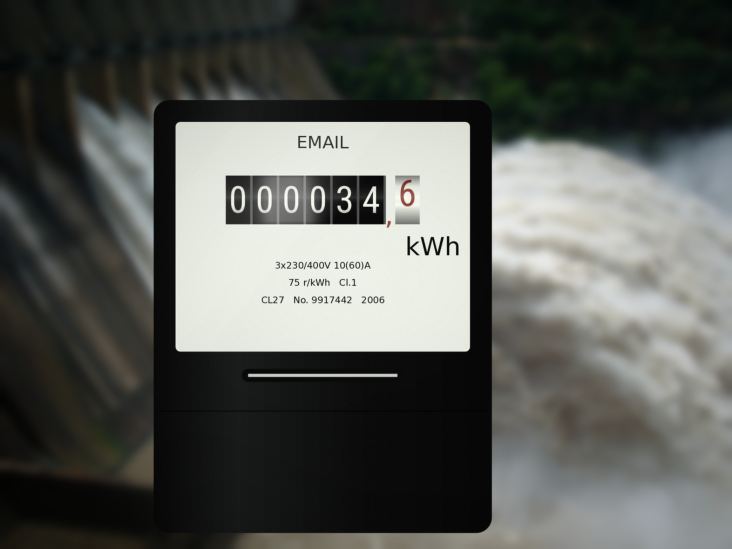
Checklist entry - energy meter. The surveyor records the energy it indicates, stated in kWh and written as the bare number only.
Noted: 34.6
